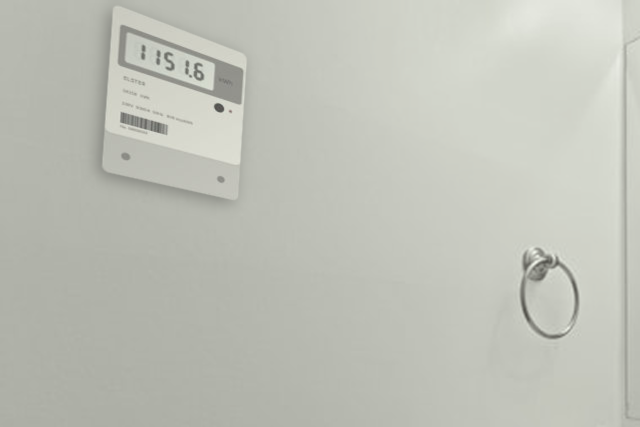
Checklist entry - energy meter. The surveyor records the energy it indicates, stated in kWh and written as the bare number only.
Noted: 1151.6
